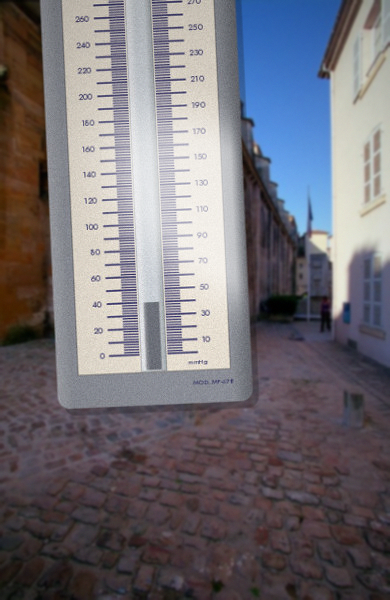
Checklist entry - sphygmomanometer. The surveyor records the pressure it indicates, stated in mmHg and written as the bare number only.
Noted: 40
